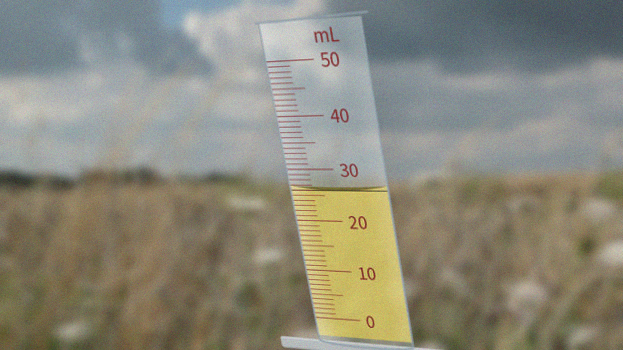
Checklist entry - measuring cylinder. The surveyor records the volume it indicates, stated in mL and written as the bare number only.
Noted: 26
